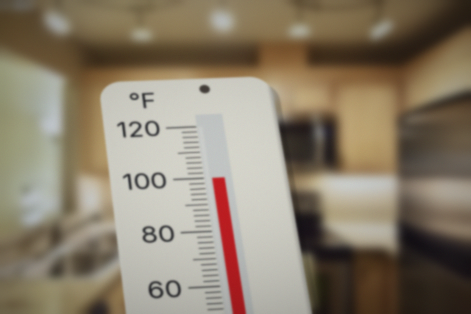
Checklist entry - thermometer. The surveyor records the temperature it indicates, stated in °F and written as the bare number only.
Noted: 100
